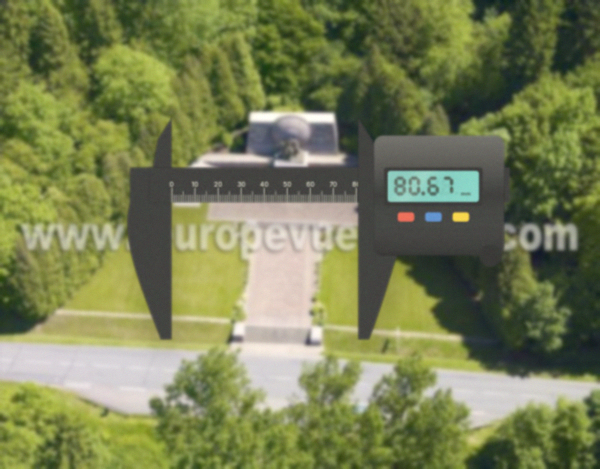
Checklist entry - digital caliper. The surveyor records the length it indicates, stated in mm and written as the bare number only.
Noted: 80.67
